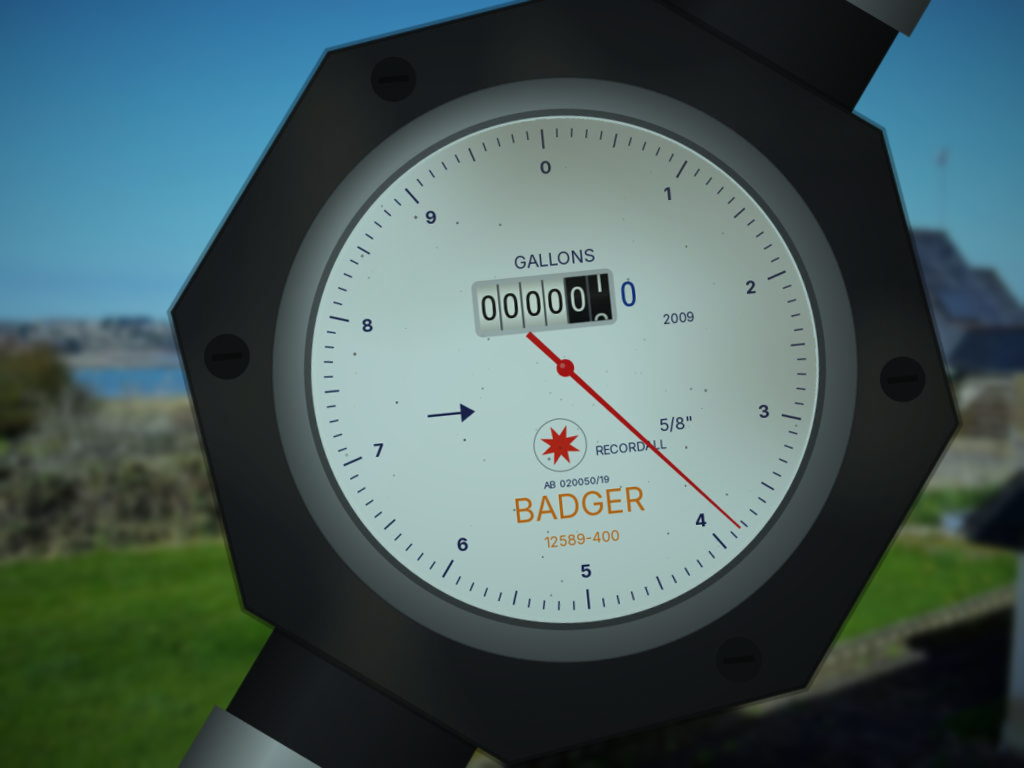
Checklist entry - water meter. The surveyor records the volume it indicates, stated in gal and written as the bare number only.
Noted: 13.8
